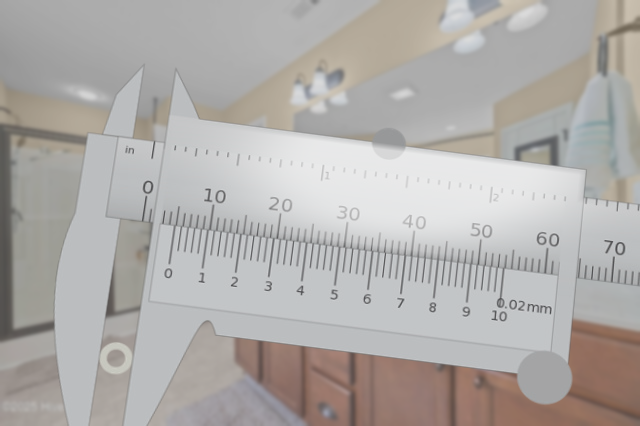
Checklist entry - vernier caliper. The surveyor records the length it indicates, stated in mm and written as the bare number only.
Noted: 4.8
